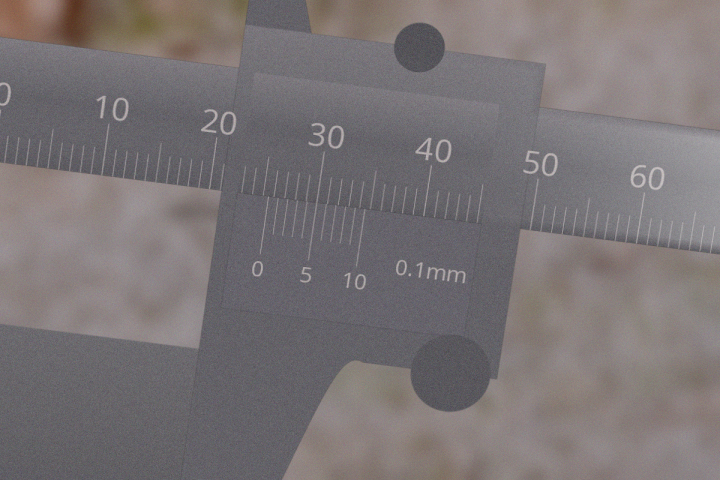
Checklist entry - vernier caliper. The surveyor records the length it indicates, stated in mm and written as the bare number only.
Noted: 25.5
